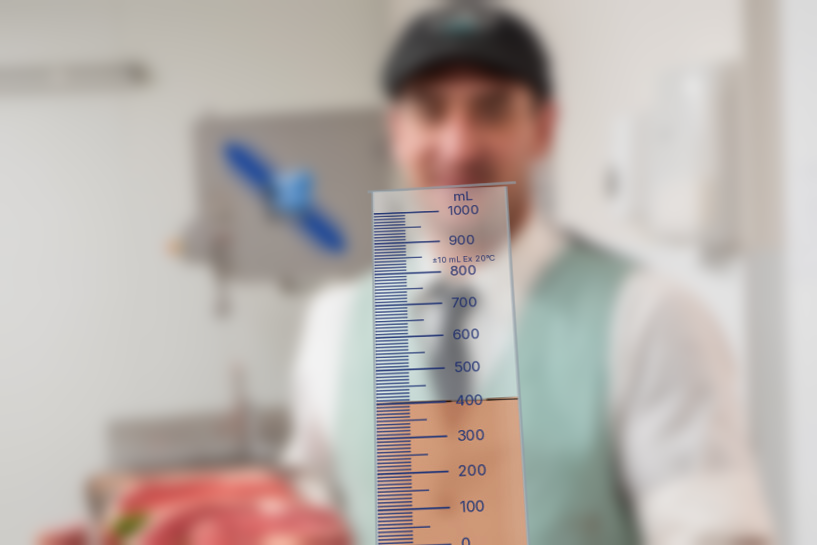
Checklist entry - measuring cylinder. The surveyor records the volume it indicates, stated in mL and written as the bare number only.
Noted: 400
